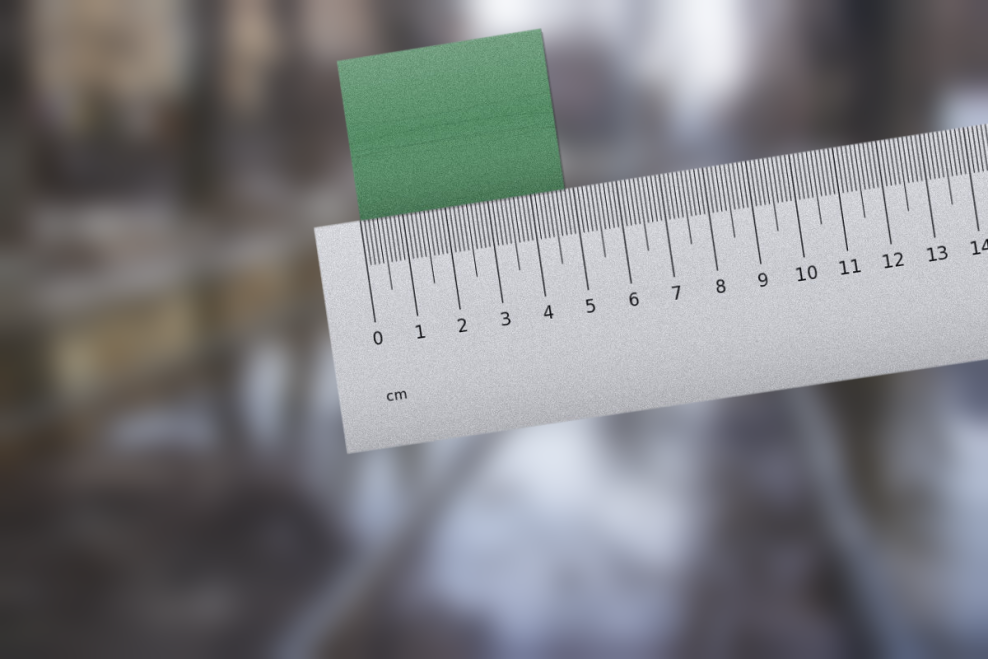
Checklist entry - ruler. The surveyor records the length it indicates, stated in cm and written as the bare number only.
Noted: 4.8
